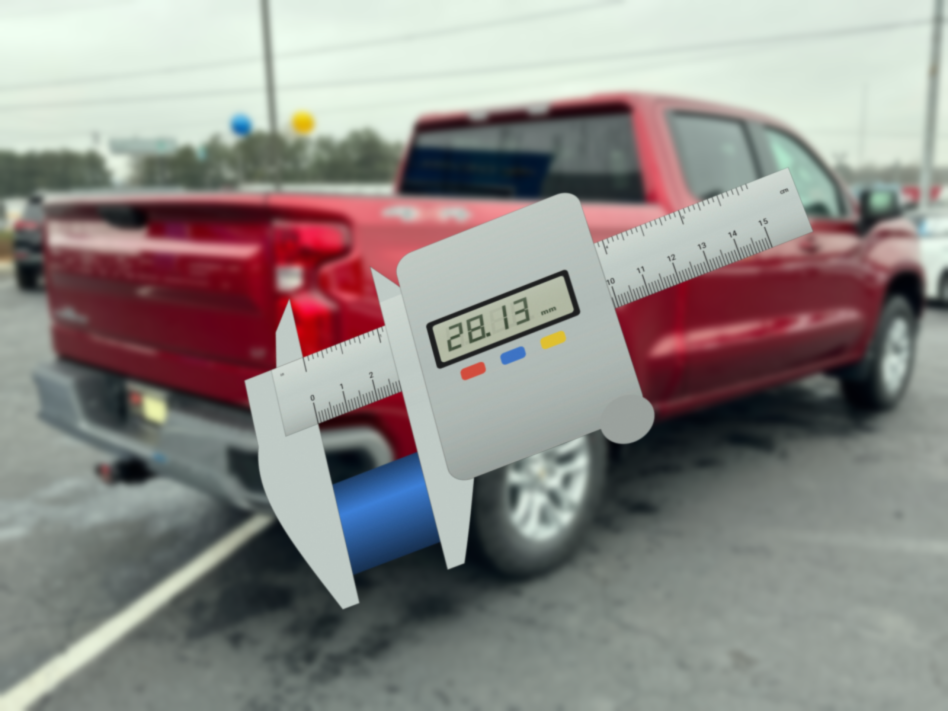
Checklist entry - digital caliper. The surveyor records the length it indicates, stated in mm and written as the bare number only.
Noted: 28.13
